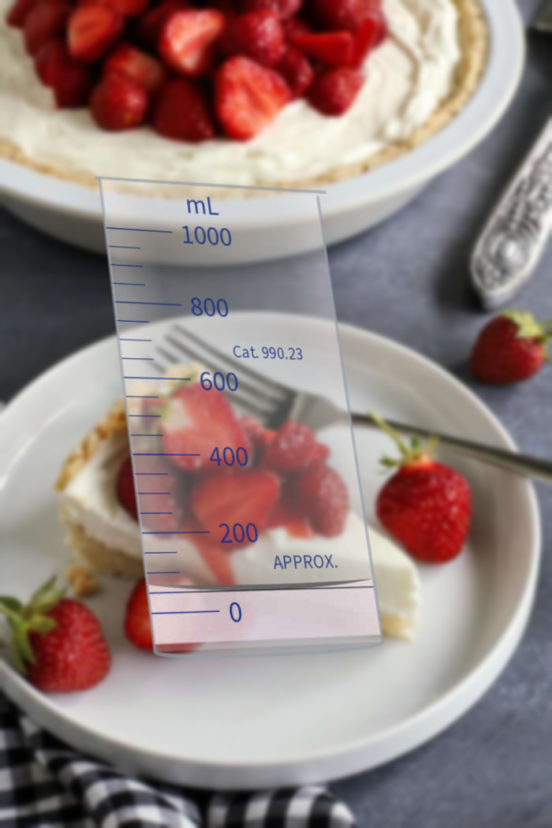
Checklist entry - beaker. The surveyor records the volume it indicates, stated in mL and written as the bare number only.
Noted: 50
